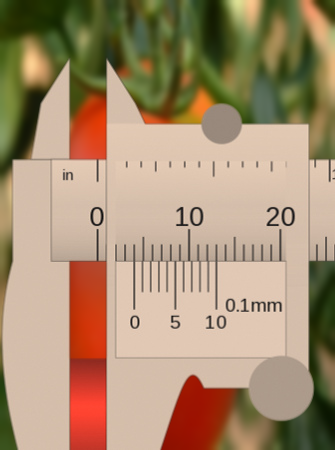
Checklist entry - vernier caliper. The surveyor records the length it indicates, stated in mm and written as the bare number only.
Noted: 4.0
